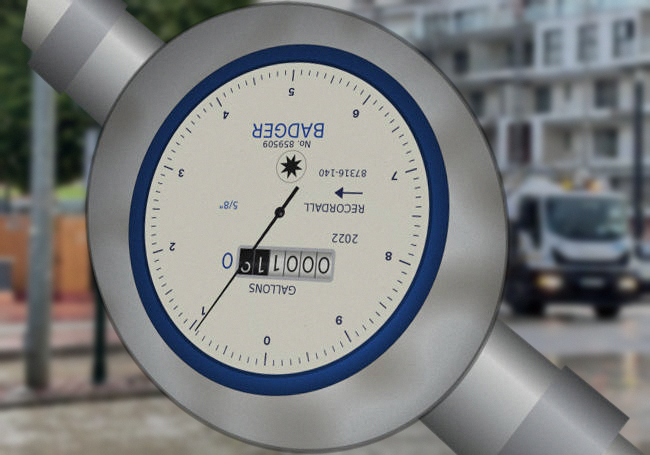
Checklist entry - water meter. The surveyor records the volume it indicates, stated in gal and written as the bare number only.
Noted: 1190.9
